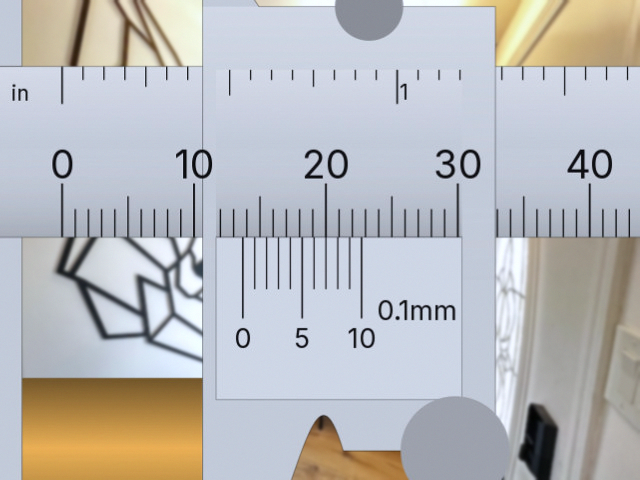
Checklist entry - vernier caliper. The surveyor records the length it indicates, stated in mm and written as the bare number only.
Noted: 13.7
